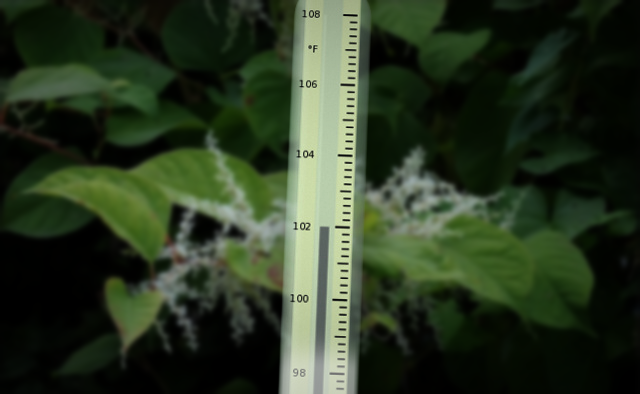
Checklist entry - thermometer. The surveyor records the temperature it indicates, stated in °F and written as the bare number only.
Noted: 102
